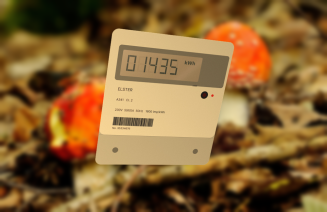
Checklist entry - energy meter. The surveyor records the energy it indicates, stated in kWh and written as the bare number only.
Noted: 1435
